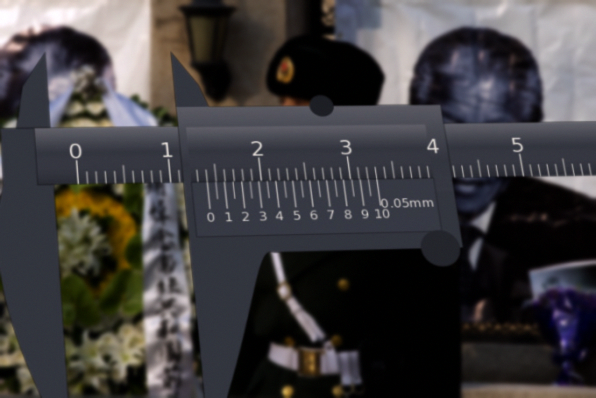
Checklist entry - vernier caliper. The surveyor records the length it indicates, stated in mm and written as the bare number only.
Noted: 14.0
